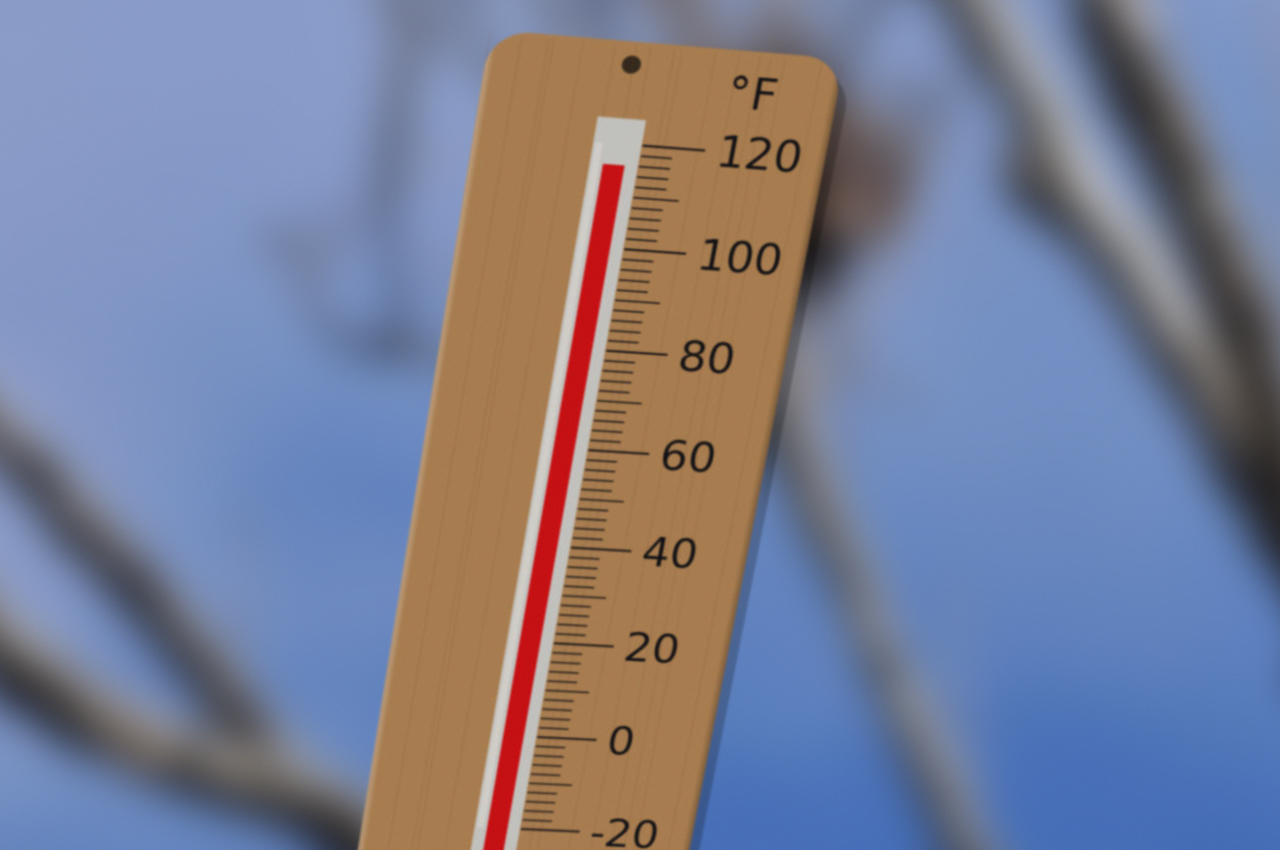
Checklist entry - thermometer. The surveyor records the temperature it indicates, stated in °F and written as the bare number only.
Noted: 116
